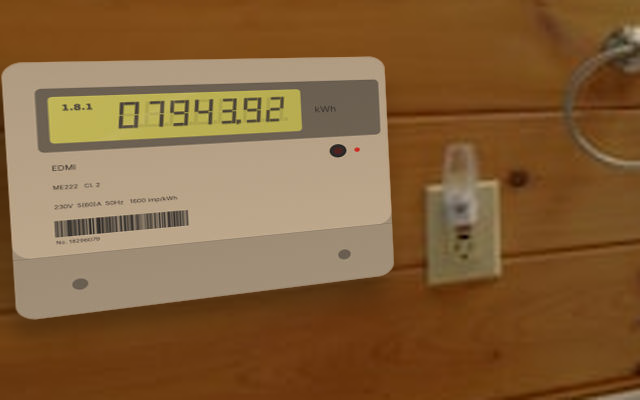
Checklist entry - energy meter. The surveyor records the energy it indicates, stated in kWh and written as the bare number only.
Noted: 7943.92
